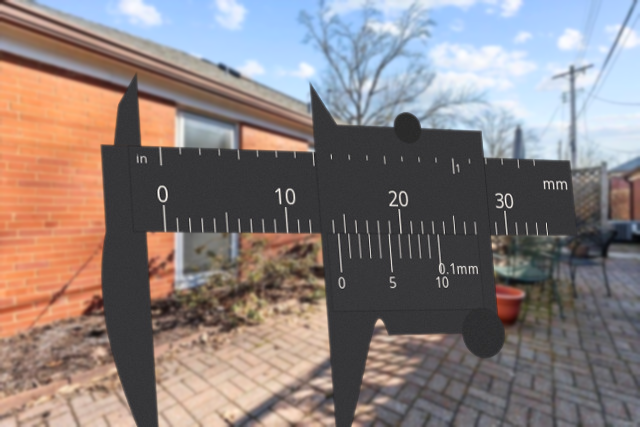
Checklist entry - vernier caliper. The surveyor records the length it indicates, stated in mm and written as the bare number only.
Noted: 14.4
